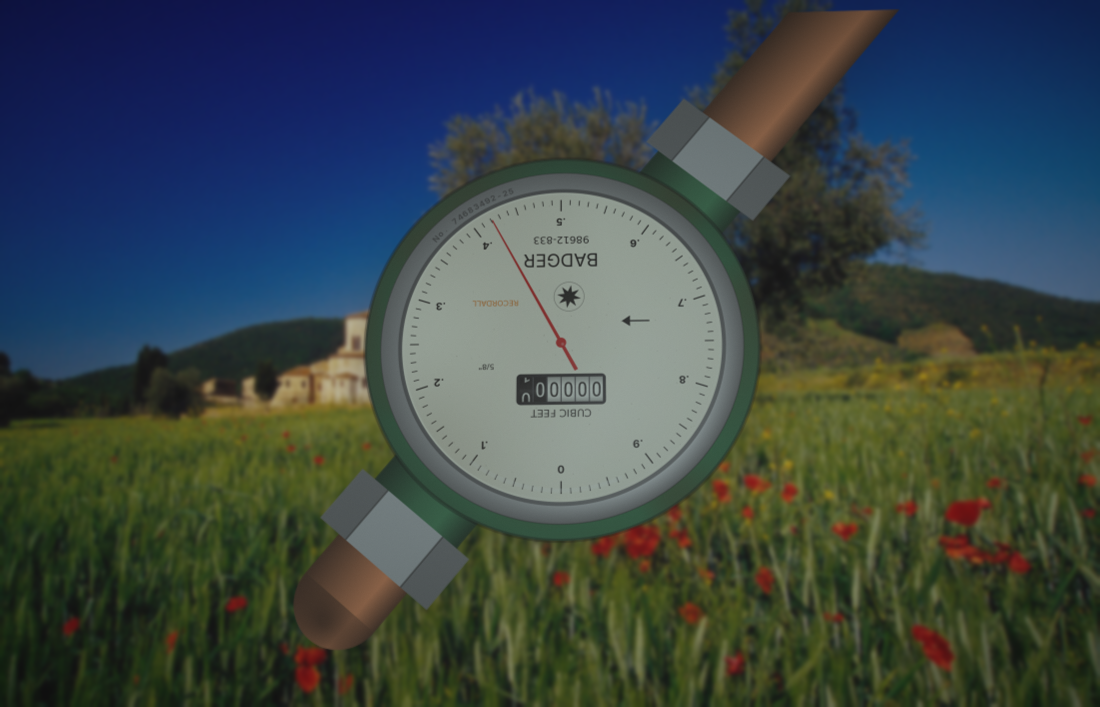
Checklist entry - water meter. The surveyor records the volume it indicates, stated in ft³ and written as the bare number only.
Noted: 0.42
